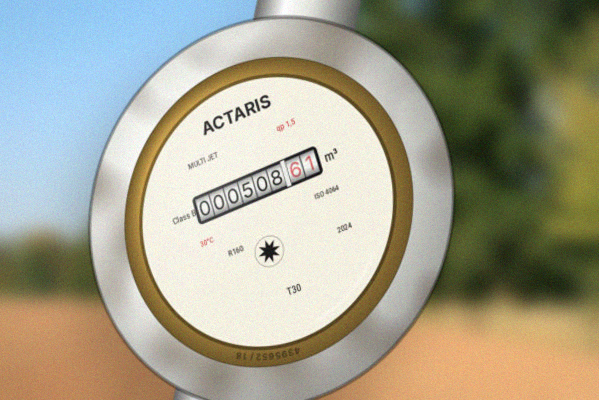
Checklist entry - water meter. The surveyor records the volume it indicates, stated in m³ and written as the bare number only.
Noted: 508.61
